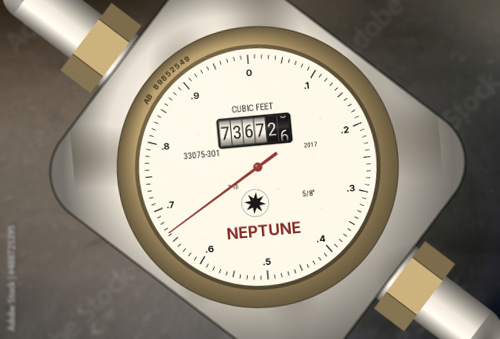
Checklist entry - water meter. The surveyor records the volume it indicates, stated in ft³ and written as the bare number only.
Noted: 736725.66
